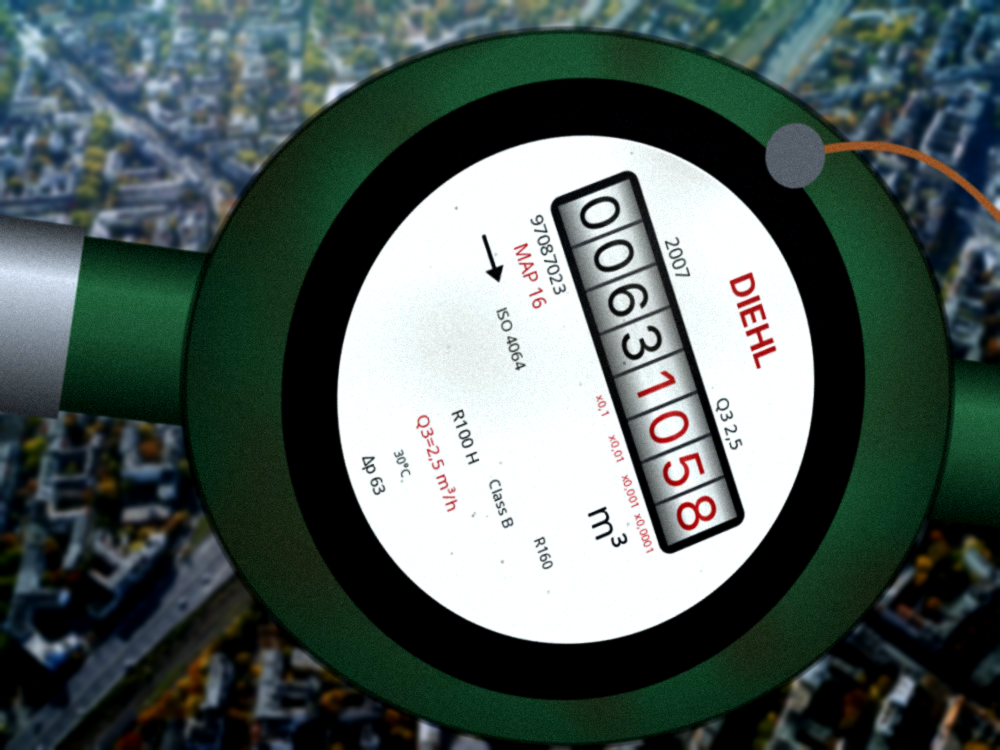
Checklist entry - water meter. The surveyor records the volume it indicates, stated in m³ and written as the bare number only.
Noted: 63.1058
